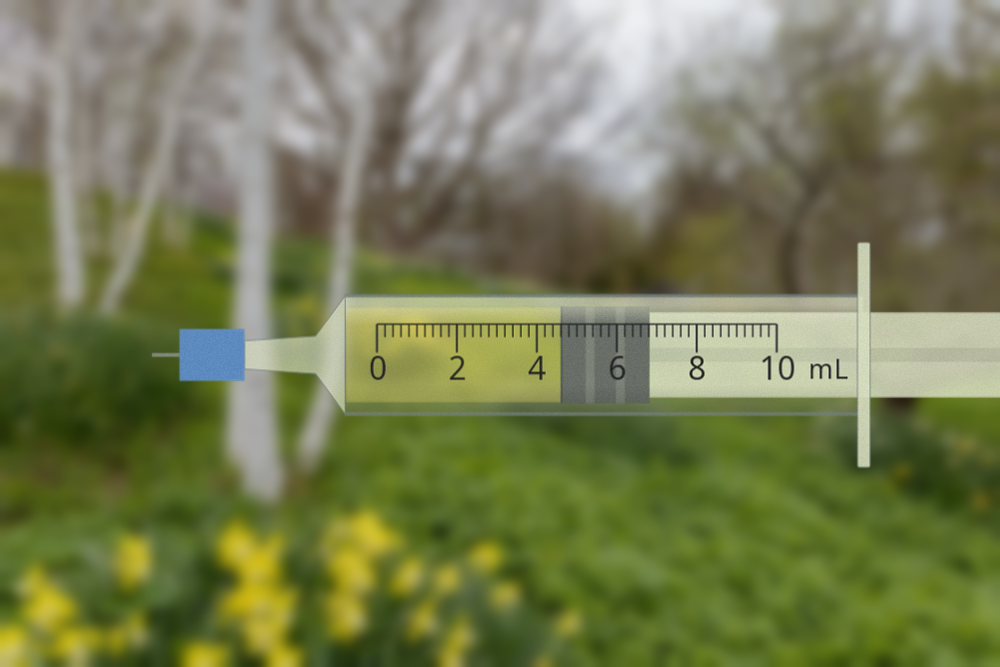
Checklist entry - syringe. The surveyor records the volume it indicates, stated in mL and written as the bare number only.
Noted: 4.6
